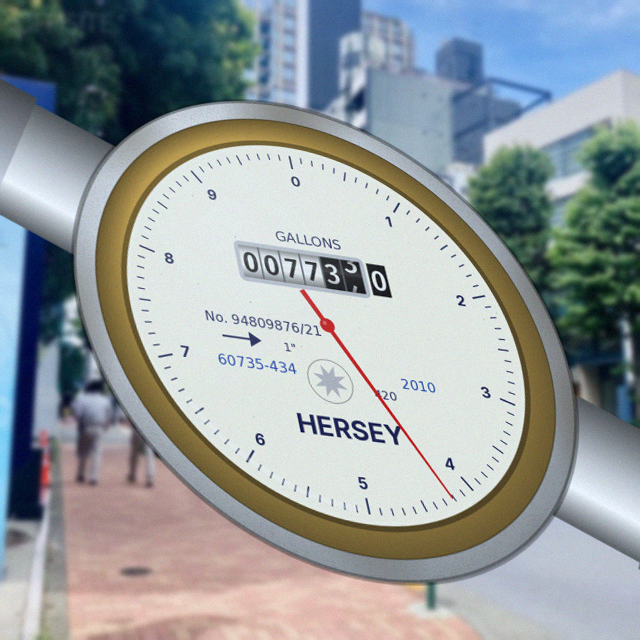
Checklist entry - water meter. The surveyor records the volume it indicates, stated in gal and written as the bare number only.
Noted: 77334.2
